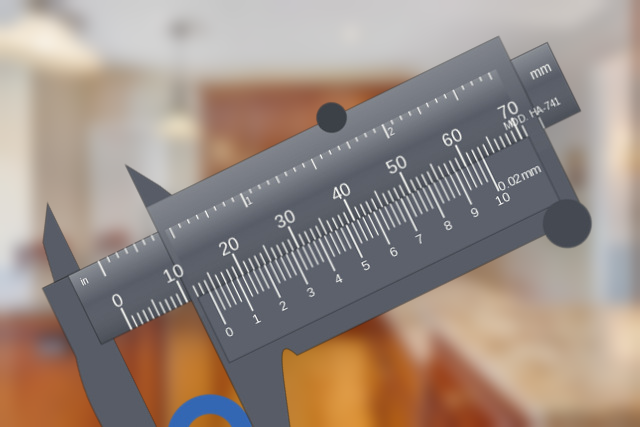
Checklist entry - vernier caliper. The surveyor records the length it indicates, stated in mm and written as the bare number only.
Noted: 14.0
